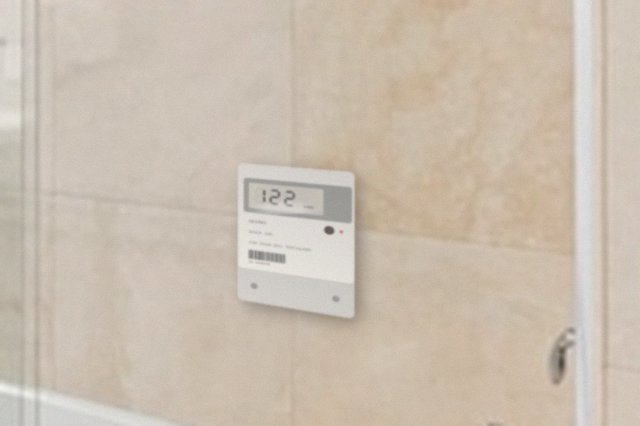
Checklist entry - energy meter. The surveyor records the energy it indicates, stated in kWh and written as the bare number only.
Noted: 122
